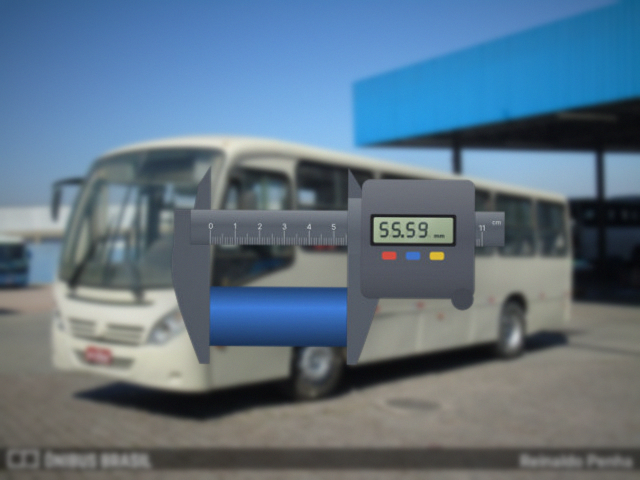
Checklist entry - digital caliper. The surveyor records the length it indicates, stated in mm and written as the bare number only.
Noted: 55.59
